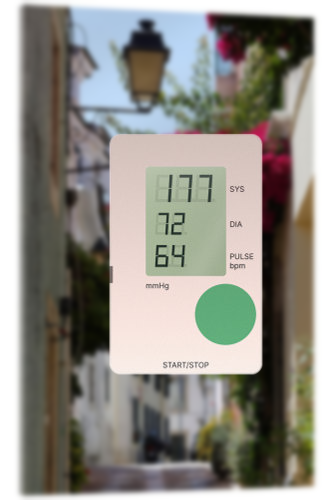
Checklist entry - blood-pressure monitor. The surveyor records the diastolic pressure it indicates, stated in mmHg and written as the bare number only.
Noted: 72
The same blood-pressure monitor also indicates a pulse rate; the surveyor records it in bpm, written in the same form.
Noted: 64
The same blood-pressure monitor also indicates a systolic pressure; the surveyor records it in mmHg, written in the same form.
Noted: 177
